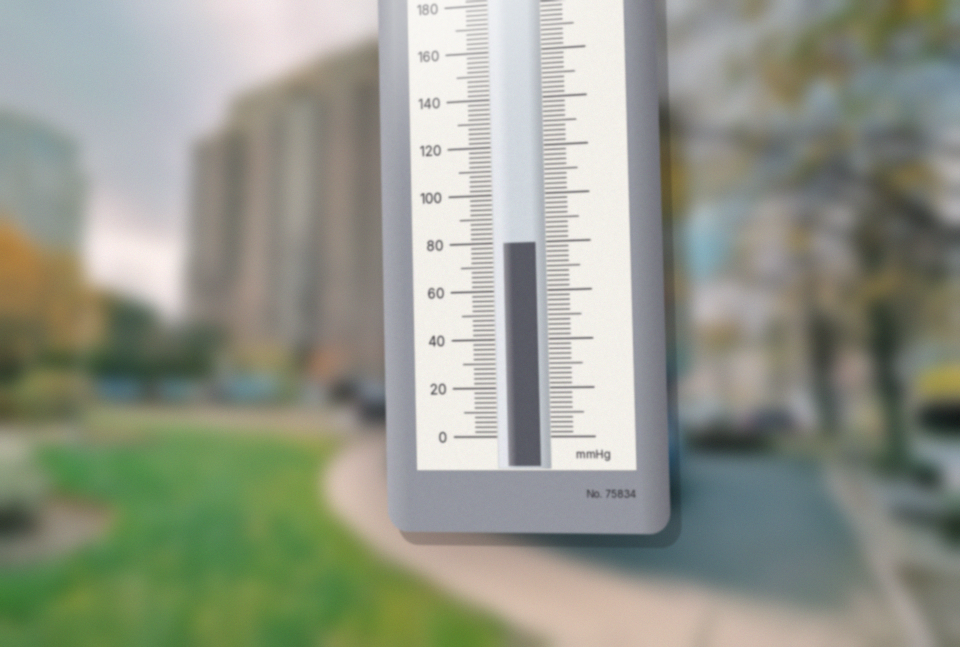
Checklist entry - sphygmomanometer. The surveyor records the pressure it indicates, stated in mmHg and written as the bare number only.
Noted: 80
